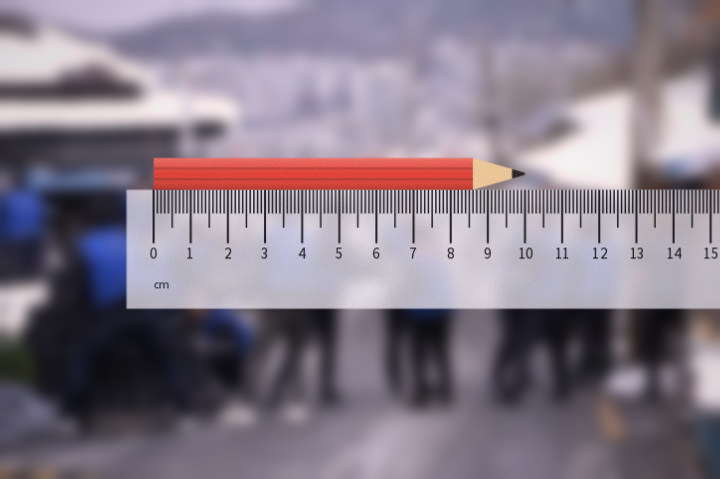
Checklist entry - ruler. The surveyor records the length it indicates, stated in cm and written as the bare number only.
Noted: 10
